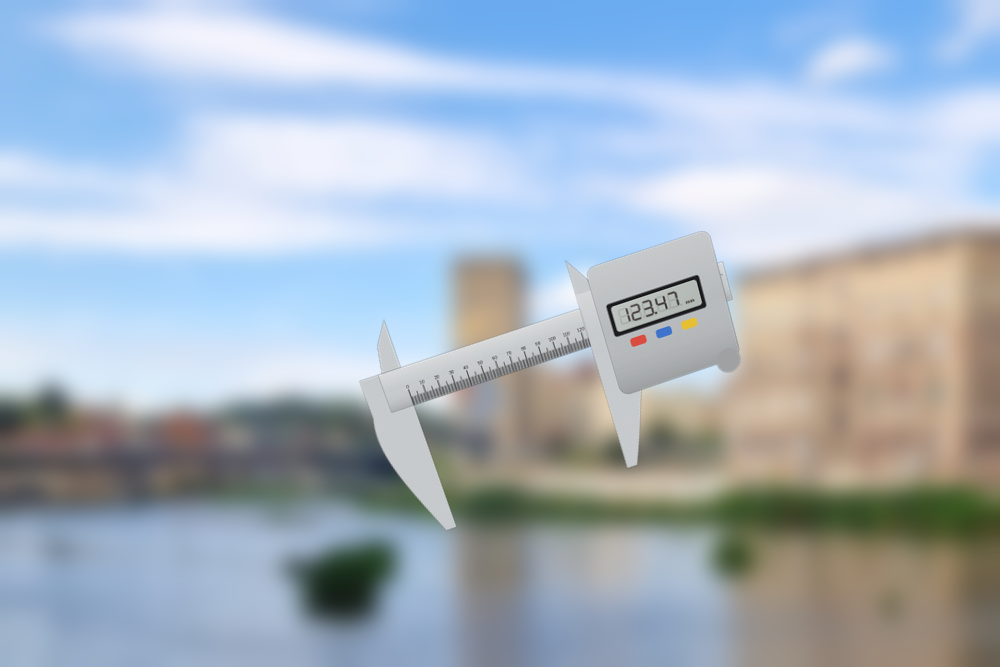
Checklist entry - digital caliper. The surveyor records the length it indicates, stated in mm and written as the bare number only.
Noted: 123.47
